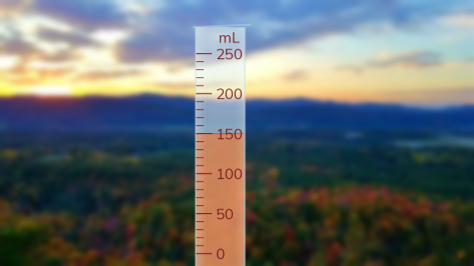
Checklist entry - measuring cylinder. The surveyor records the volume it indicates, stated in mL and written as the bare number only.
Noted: 150
